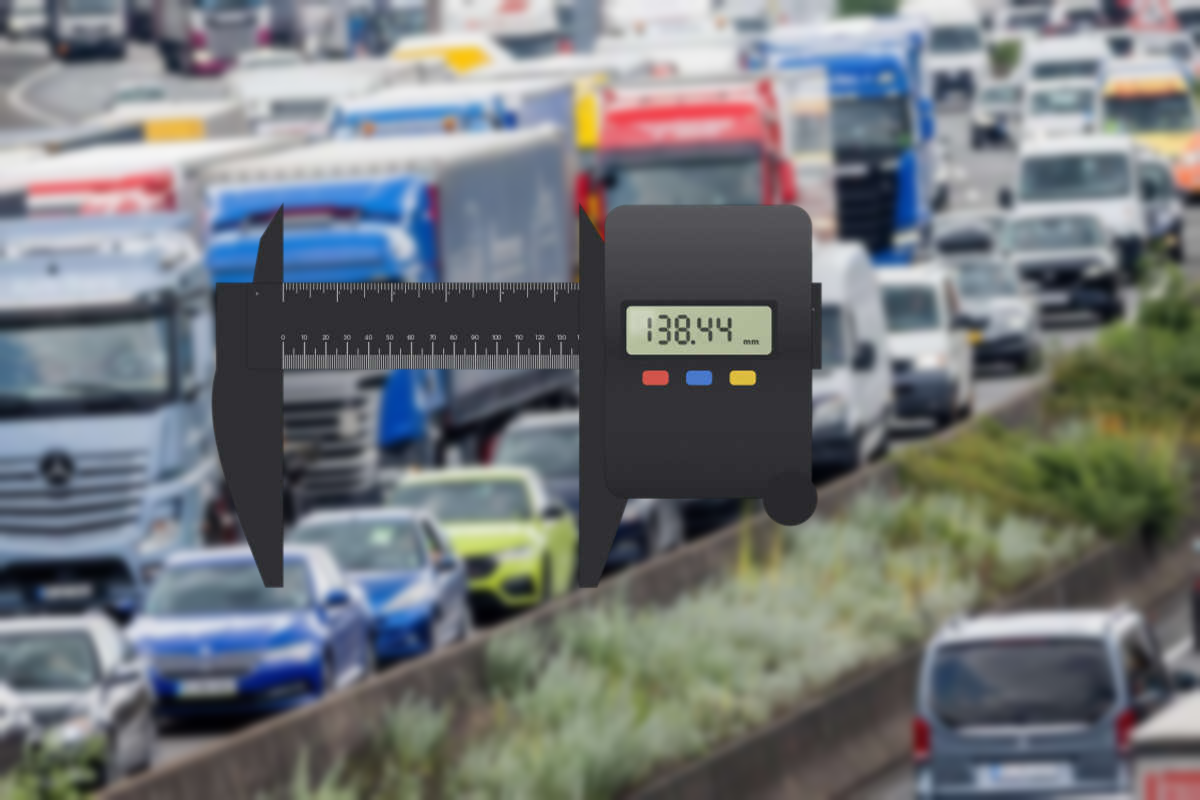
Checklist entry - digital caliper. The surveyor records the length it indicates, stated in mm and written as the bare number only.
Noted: 138.44
